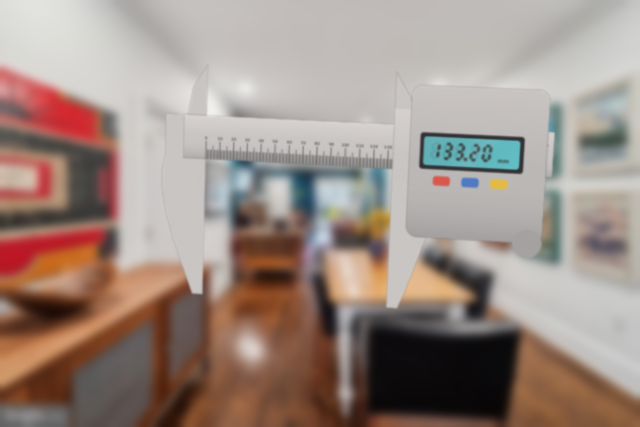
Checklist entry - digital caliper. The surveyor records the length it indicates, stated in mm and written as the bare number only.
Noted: 133.20
